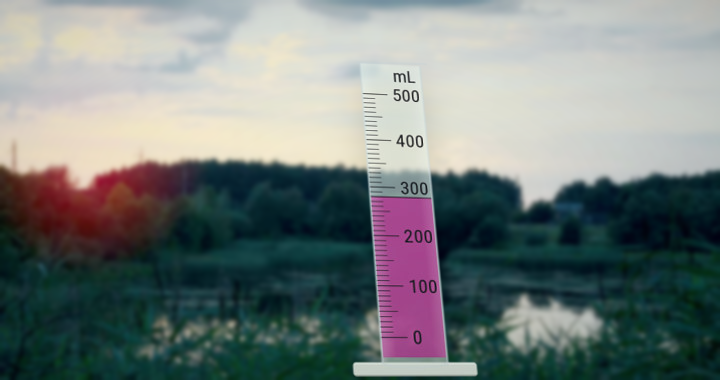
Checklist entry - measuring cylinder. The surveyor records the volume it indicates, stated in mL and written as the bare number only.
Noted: 280
